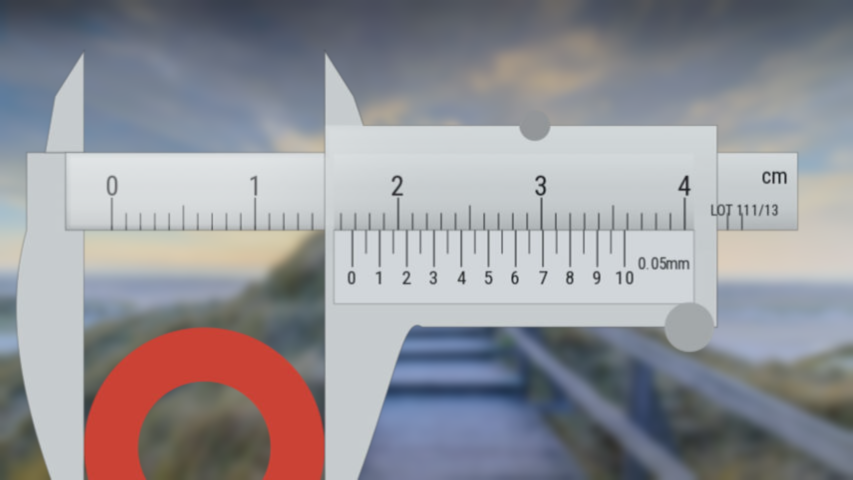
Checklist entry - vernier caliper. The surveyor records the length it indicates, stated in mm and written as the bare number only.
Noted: 16.8
